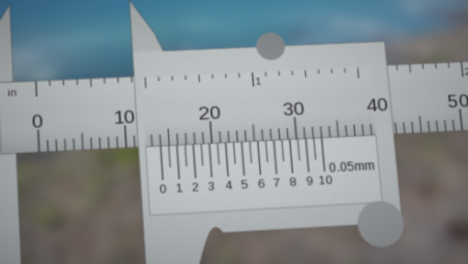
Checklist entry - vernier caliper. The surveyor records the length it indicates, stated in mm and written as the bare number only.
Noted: 14.0
